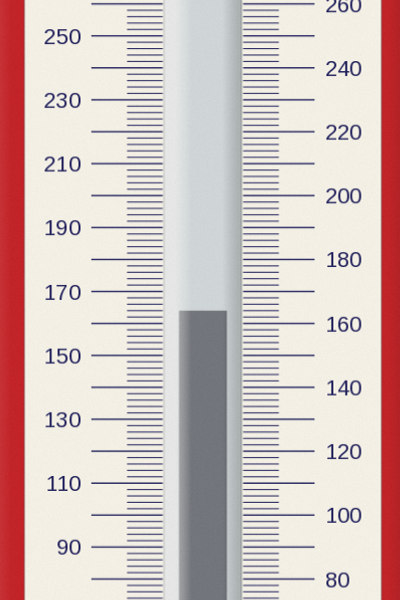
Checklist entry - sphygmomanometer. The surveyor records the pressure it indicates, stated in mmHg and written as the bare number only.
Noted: 164
